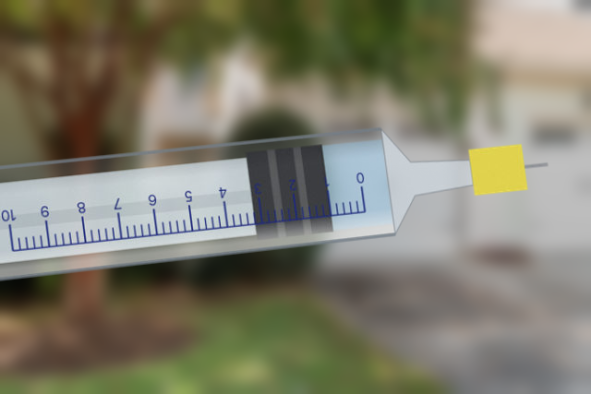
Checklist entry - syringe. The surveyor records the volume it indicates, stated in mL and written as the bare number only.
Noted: 1
